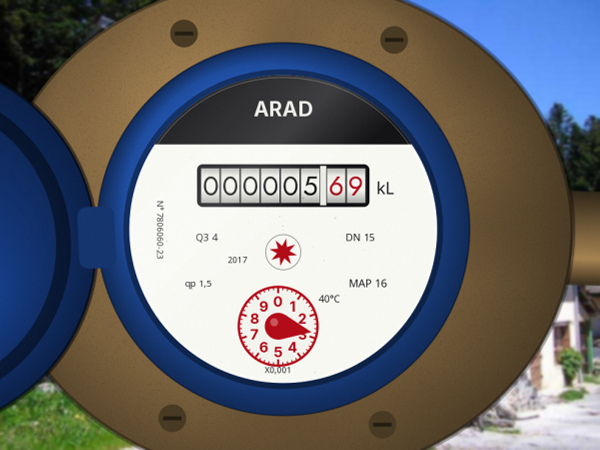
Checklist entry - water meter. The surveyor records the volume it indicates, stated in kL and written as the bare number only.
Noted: 5.692
